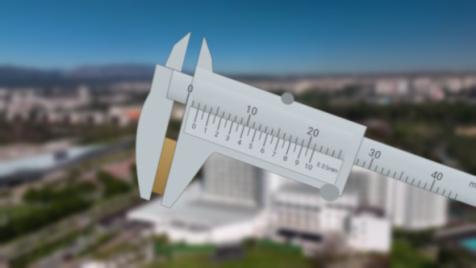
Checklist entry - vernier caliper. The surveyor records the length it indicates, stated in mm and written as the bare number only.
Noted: 2.0
